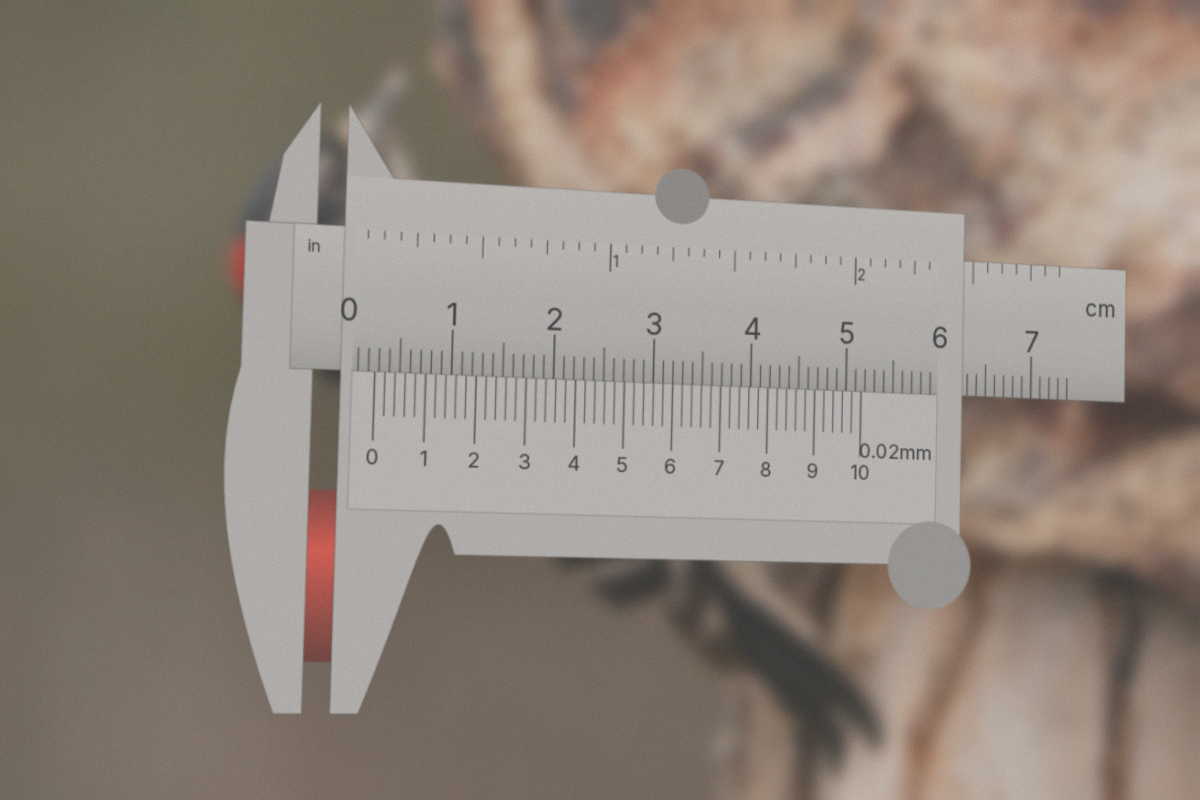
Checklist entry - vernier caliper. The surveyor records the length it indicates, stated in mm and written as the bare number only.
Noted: 2.6
